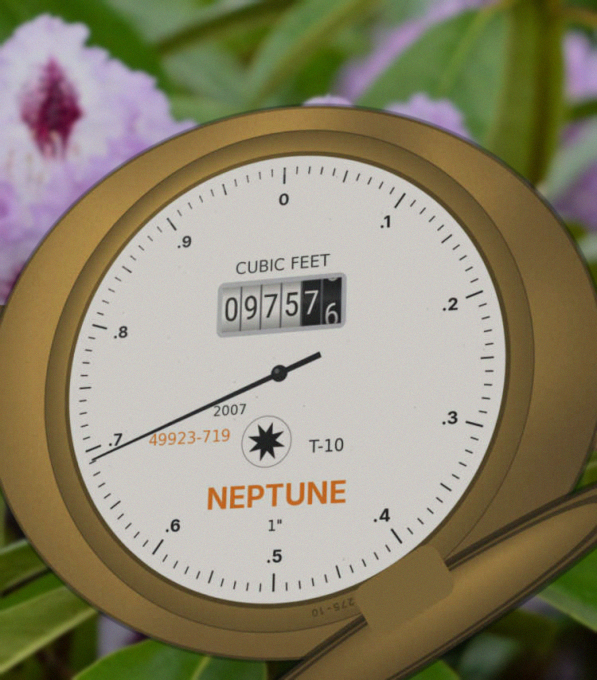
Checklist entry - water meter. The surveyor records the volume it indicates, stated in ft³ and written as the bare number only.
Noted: 97575.69
